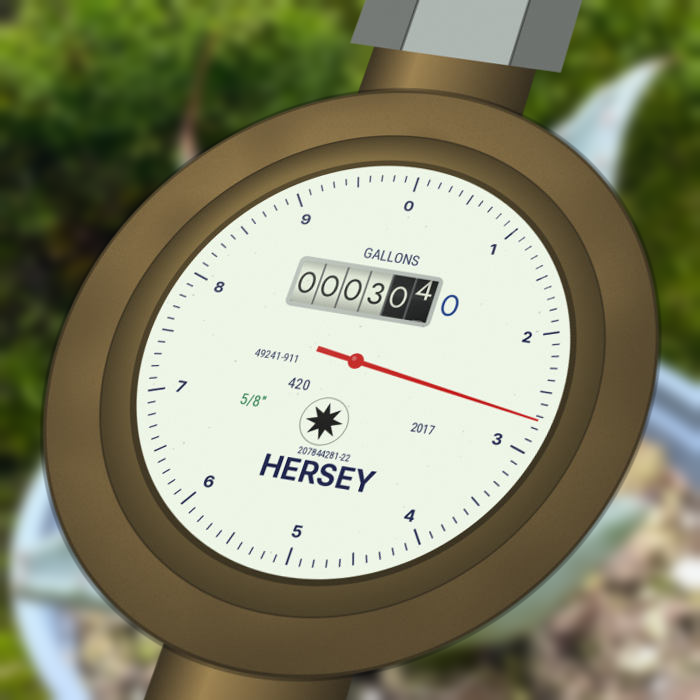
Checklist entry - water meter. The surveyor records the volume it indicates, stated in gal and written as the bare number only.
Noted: 3042.7
